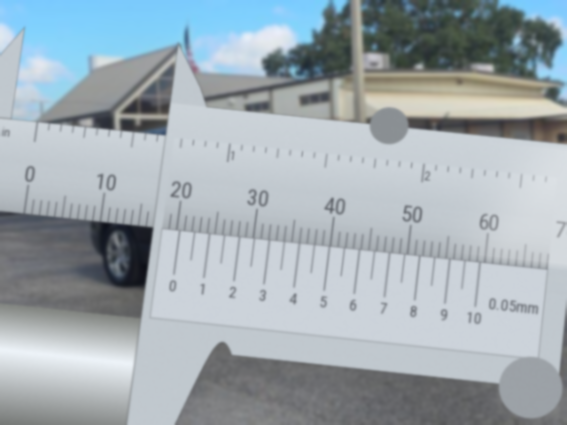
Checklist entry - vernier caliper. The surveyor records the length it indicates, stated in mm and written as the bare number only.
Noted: 20.4
